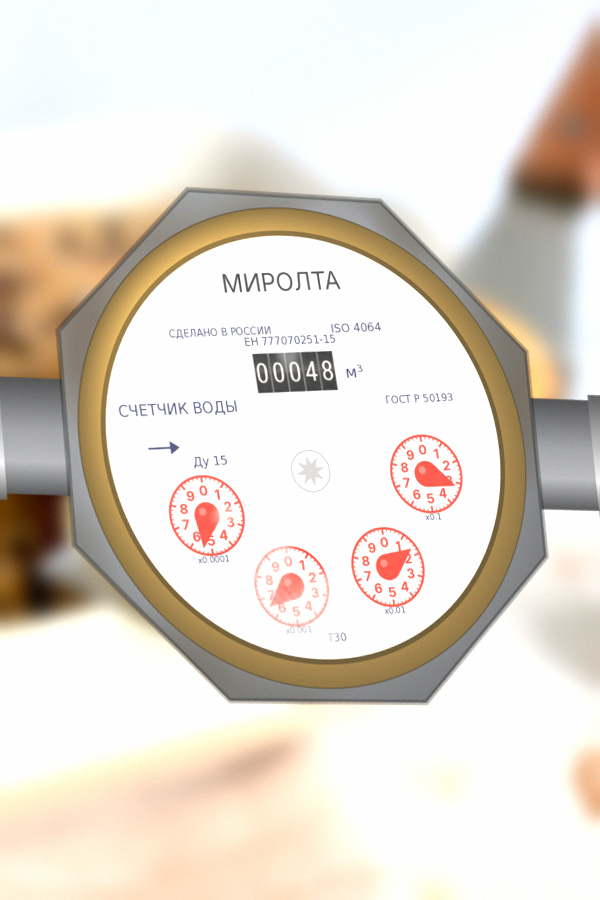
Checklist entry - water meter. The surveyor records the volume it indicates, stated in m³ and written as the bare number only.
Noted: 48.3165
